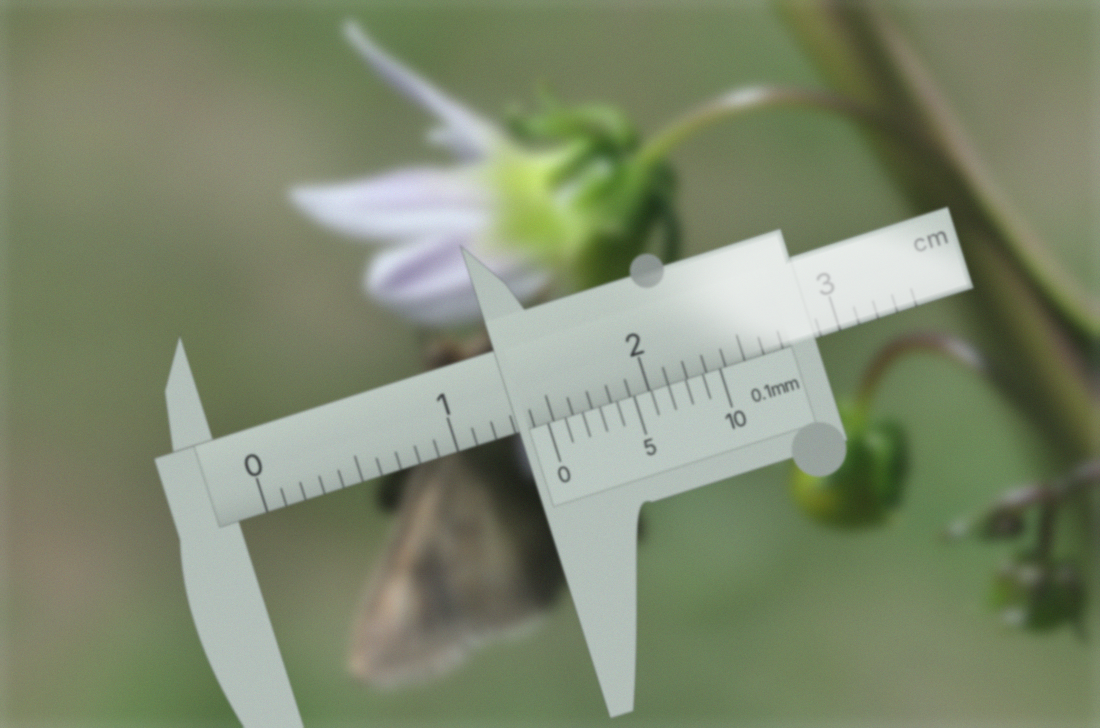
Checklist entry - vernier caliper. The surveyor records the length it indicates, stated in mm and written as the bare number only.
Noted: 14.7
